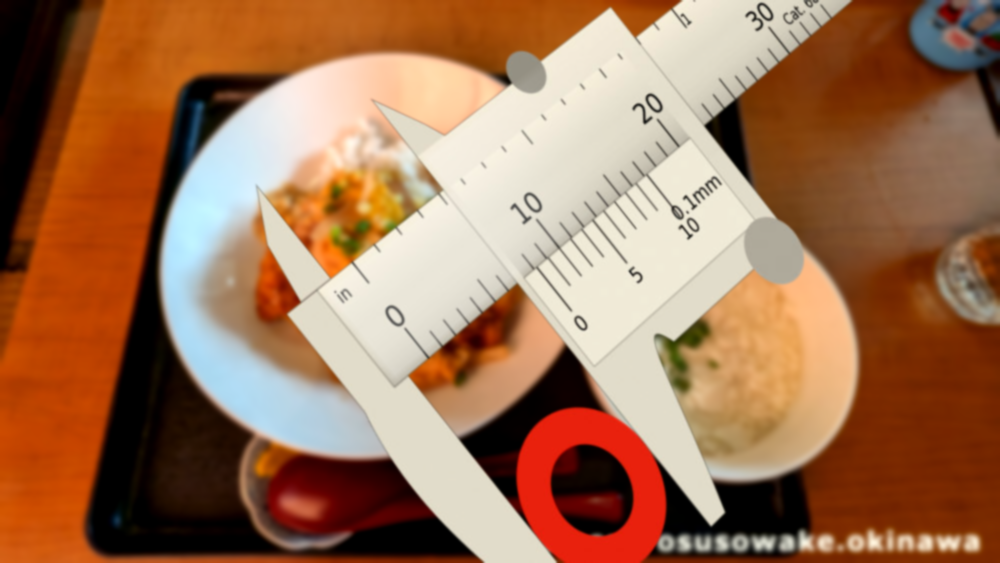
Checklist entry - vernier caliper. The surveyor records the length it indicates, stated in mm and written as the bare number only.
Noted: 8.2
